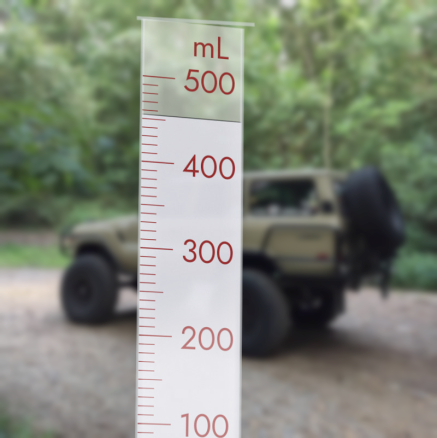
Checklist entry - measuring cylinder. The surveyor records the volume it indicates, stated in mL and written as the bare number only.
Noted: 455
